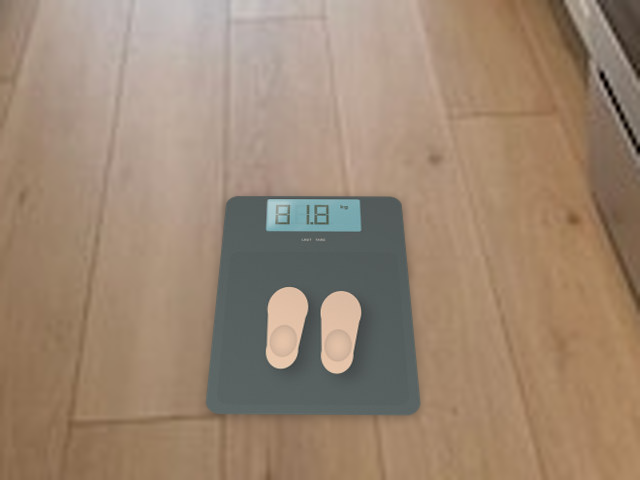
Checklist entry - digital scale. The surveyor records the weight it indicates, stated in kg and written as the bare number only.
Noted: 81.8
